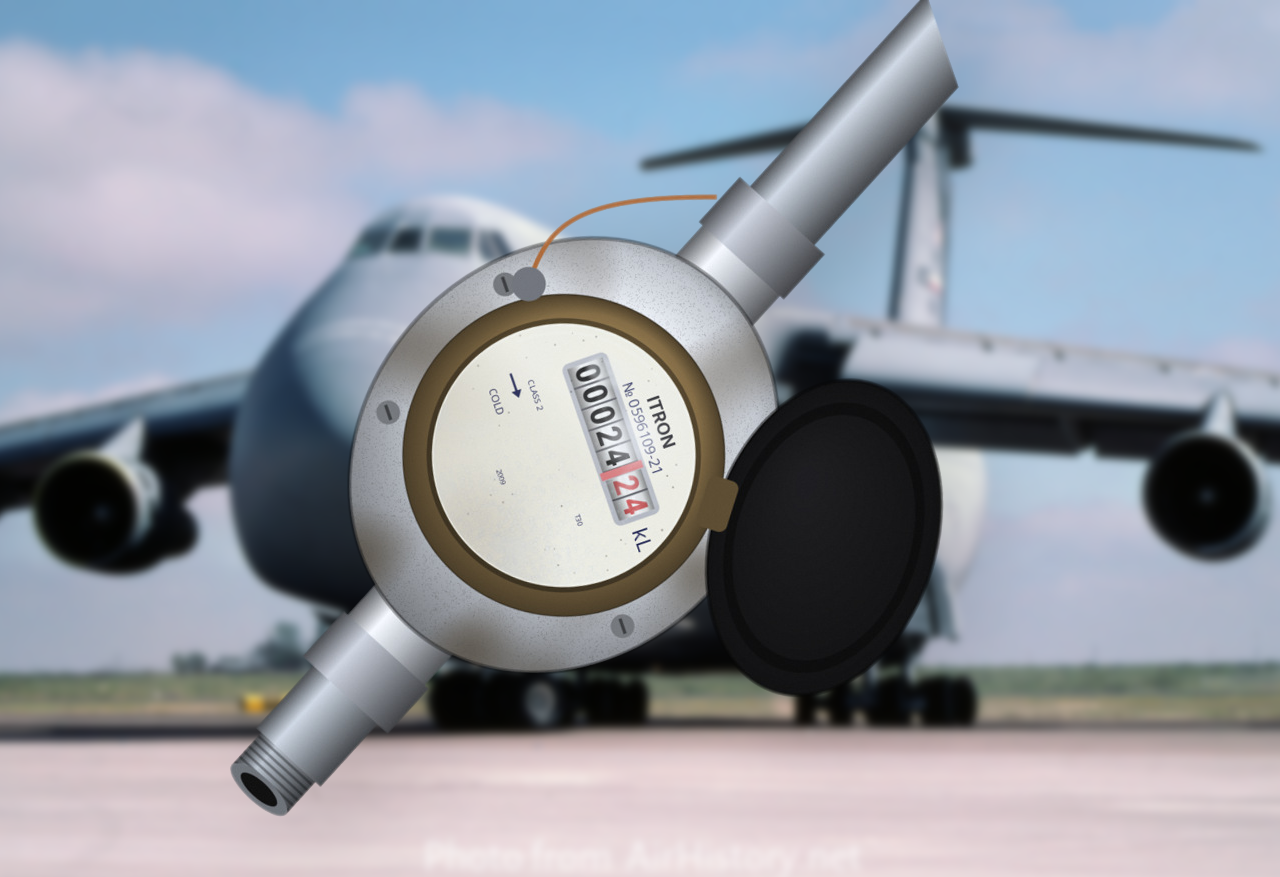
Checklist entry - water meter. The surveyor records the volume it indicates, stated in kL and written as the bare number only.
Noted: 24.24
